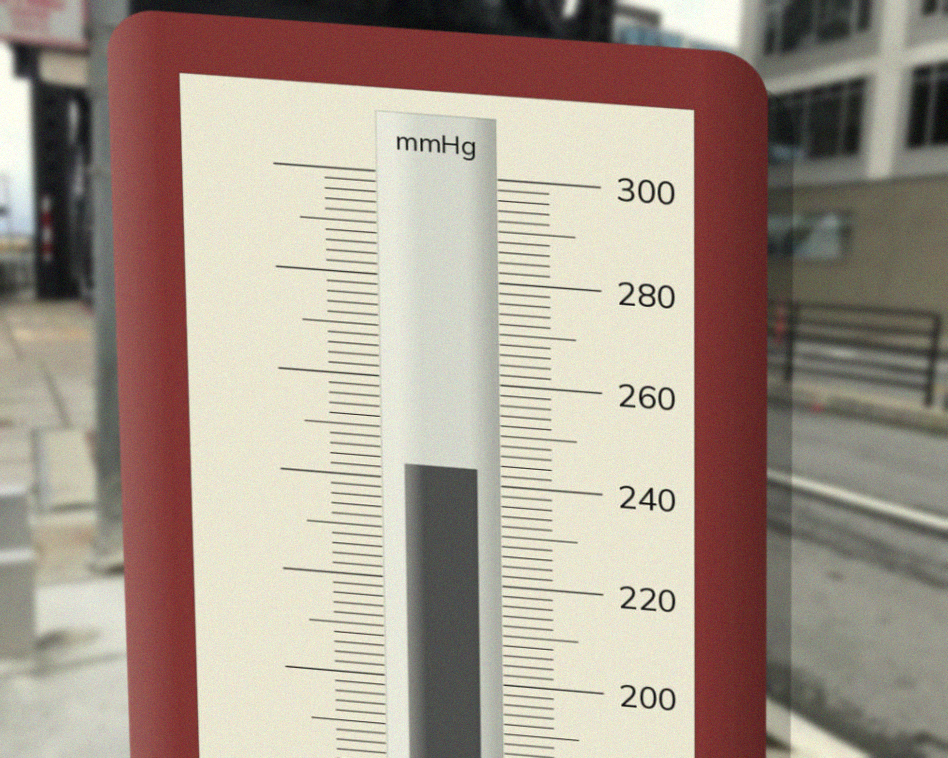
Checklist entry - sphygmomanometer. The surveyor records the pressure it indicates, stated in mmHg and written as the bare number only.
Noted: 243
